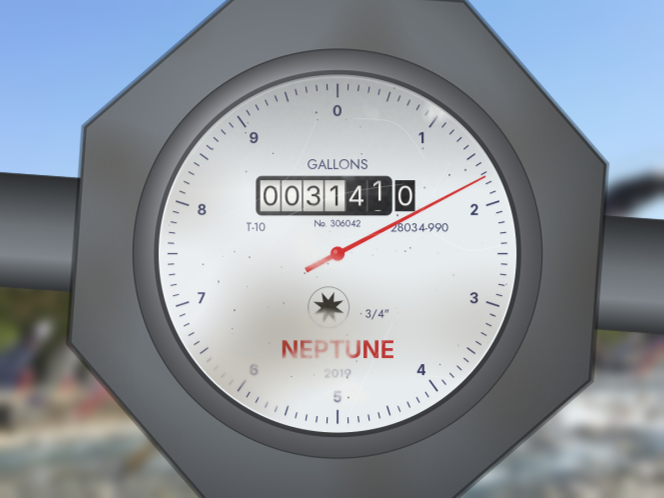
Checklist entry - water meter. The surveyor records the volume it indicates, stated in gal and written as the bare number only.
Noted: 31411.7
